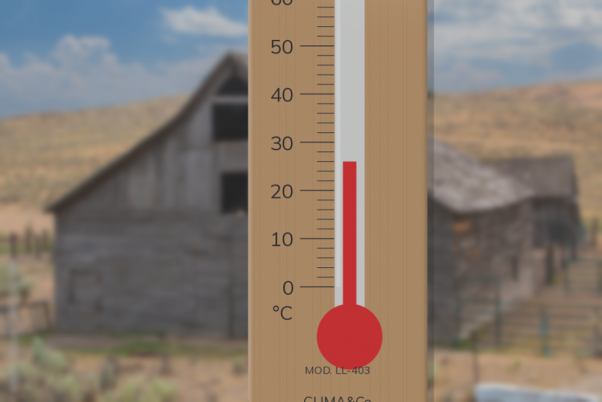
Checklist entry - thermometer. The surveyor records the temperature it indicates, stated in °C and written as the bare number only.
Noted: 26
